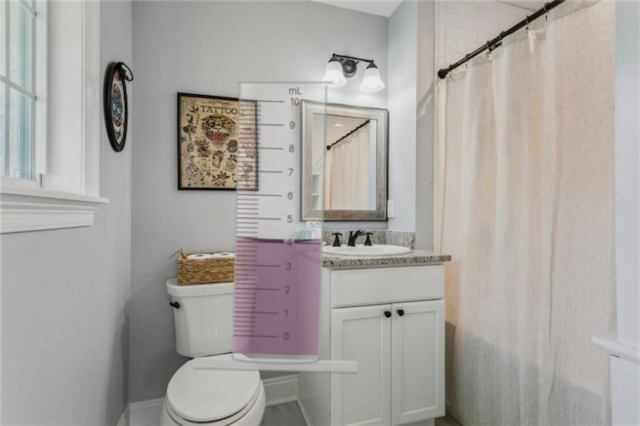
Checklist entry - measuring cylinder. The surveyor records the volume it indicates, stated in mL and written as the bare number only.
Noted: 4
